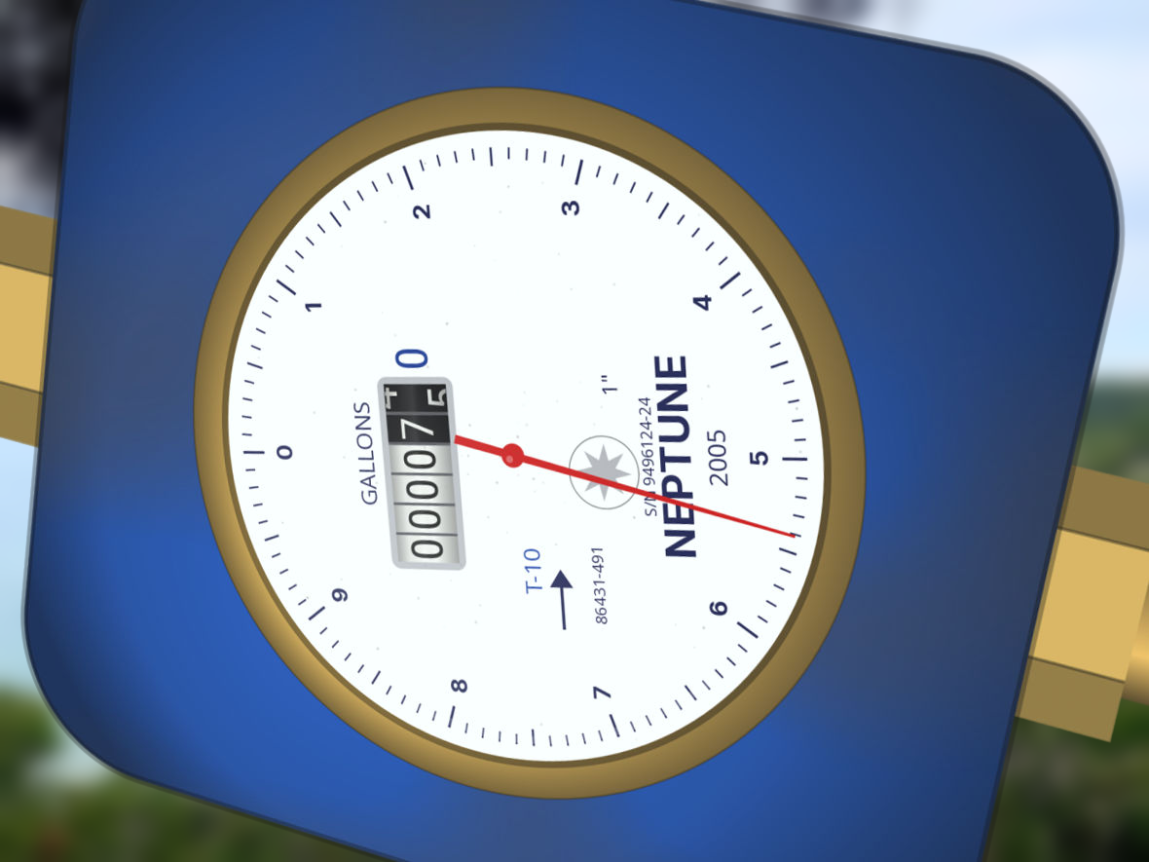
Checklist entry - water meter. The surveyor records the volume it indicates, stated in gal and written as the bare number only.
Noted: 745.4
